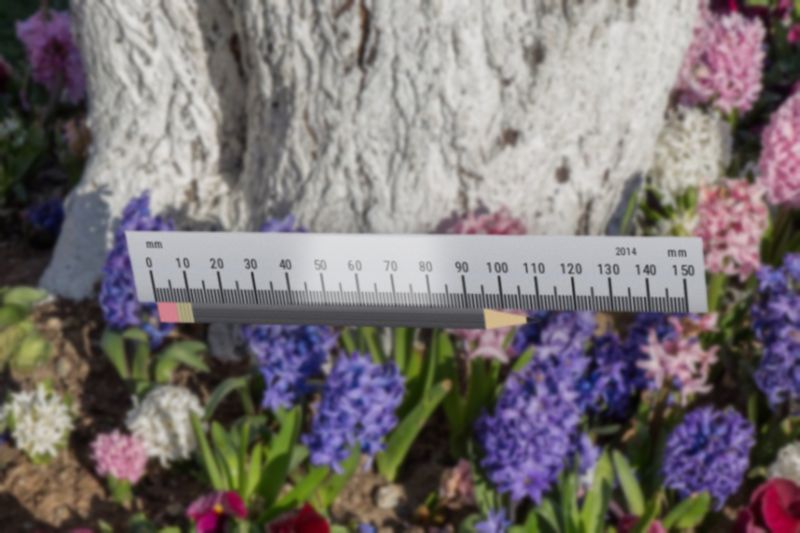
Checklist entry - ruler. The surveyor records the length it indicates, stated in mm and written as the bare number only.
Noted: 110
